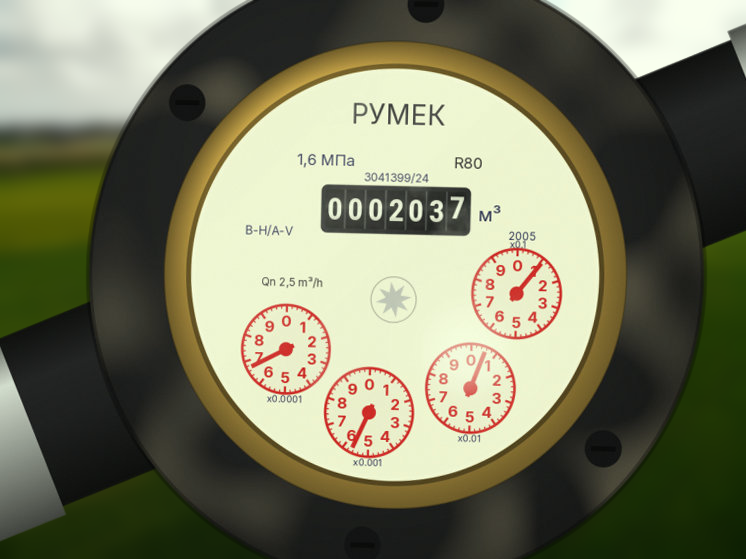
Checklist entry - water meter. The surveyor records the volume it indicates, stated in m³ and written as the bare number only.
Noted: 2037.1056
